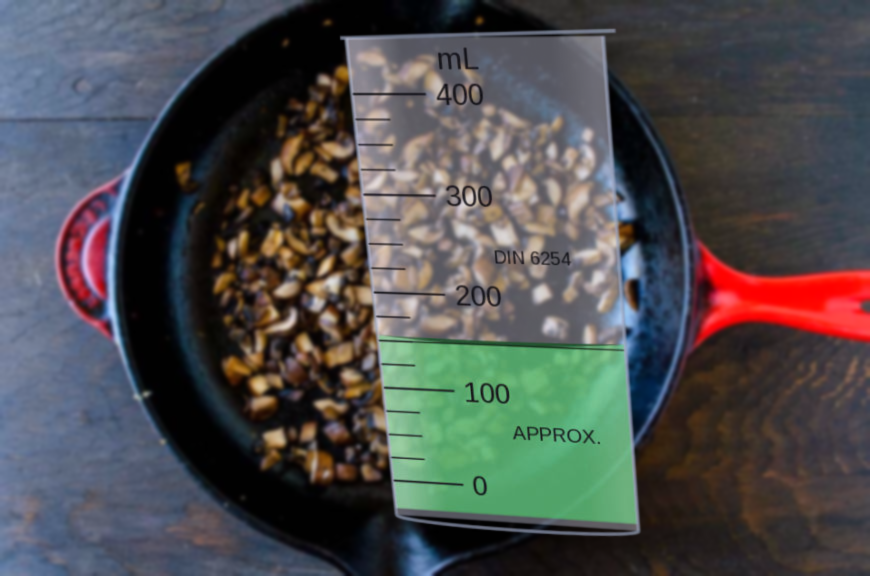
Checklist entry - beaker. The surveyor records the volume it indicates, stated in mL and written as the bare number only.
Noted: 150
